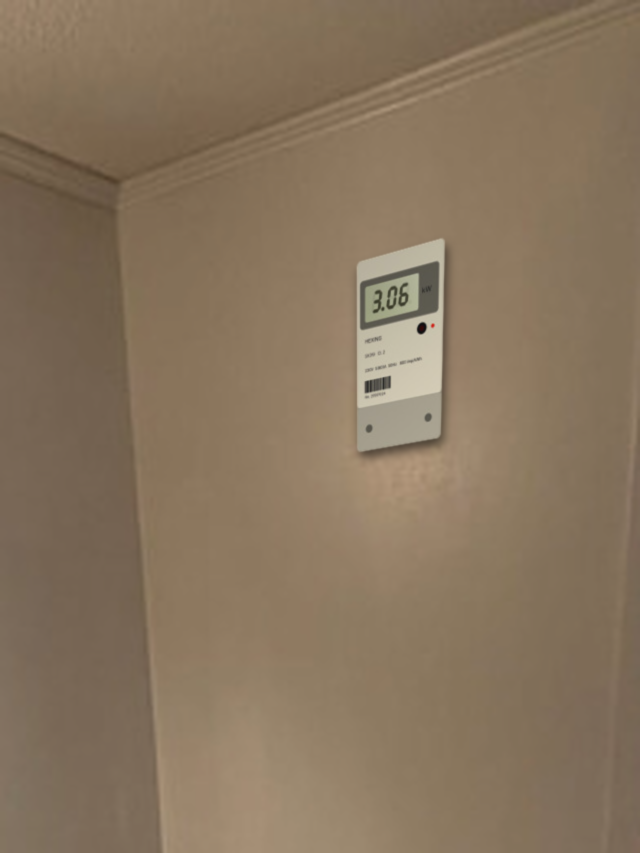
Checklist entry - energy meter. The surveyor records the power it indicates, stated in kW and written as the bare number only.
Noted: 3.06
